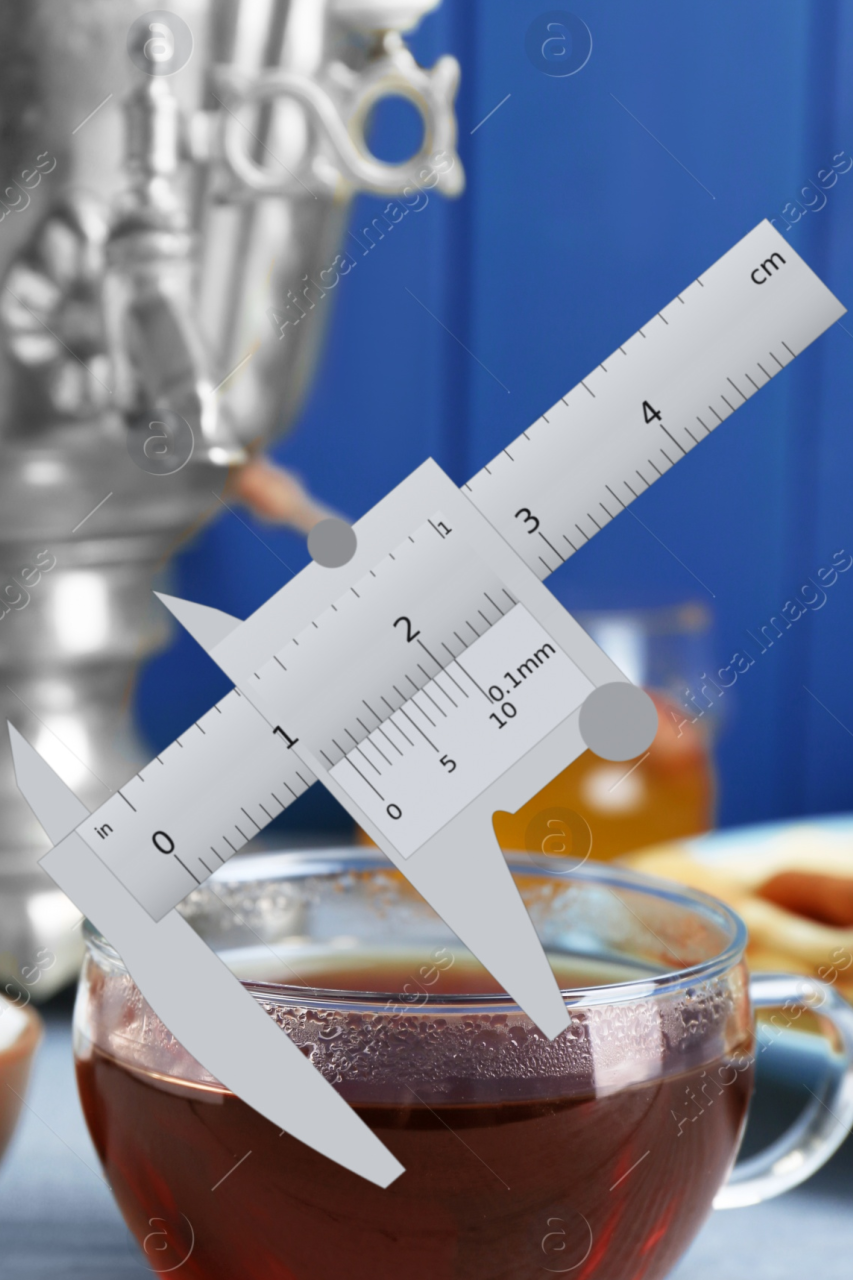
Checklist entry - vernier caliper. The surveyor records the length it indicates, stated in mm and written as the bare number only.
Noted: 11.9
